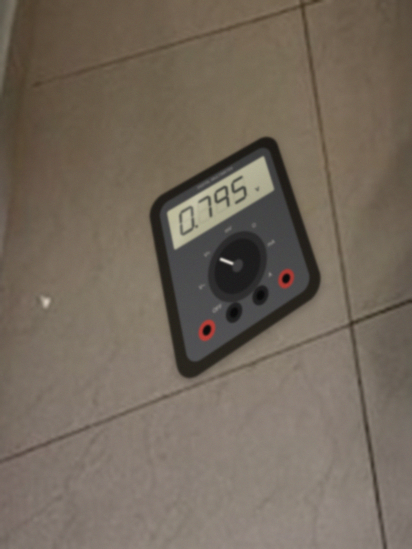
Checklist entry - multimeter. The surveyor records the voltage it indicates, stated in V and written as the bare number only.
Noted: 0.795
